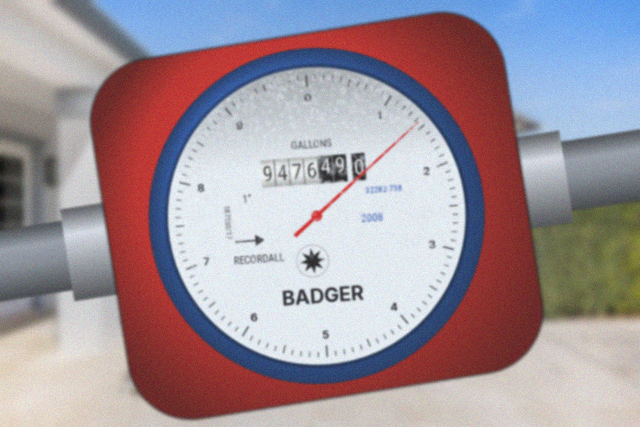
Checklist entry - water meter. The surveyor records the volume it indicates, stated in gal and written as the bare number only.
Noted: 9476491.4
